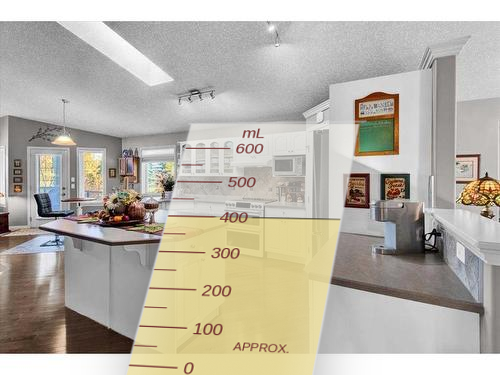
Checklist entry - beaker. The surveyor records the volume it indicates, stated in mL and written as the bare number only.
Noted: 400
